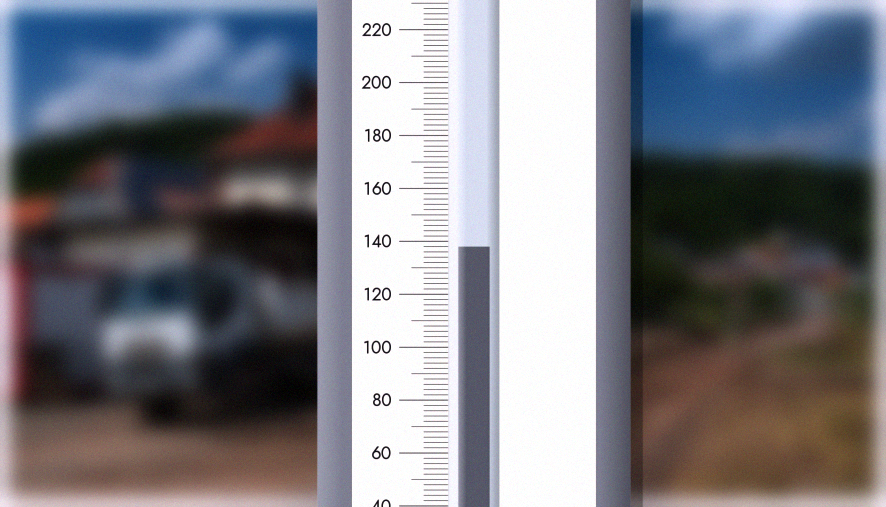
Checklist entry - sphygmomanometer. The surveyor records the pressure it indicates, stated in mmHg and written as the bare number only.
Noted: 138
